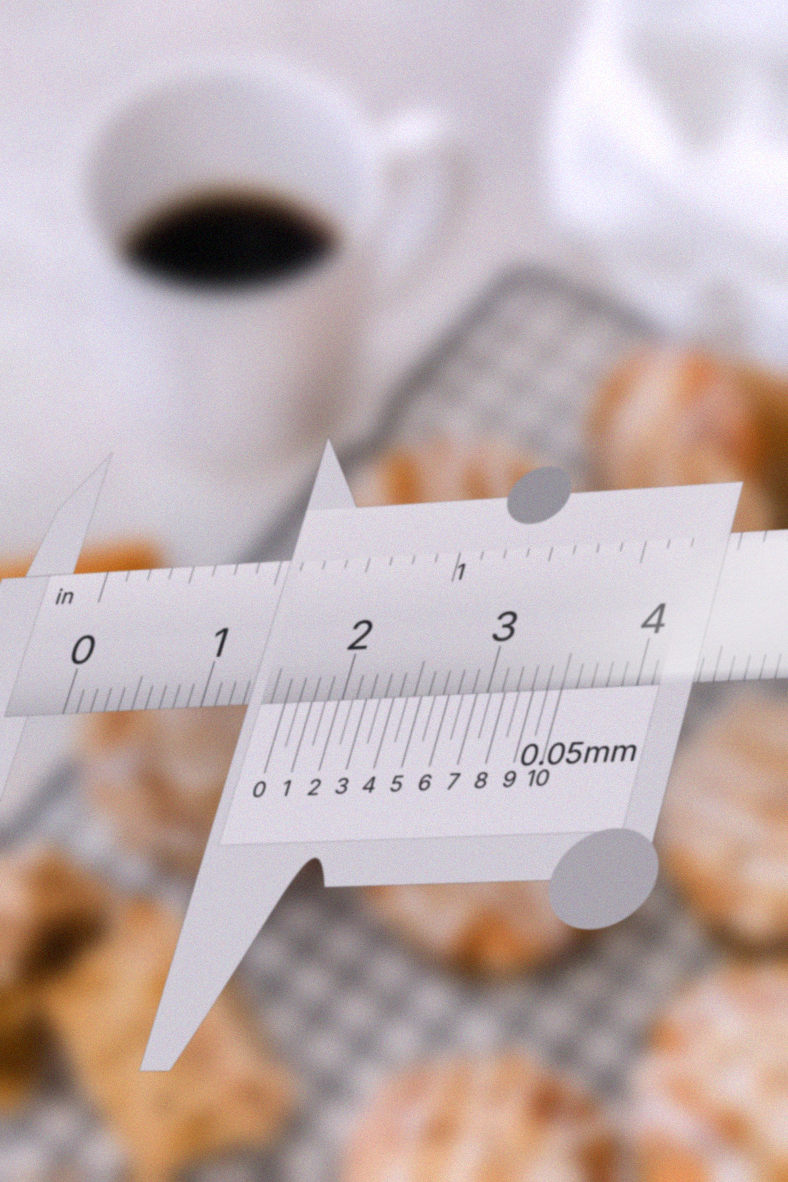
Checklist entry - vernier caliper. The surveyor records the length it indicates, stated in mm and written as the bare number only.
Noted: 16.0
